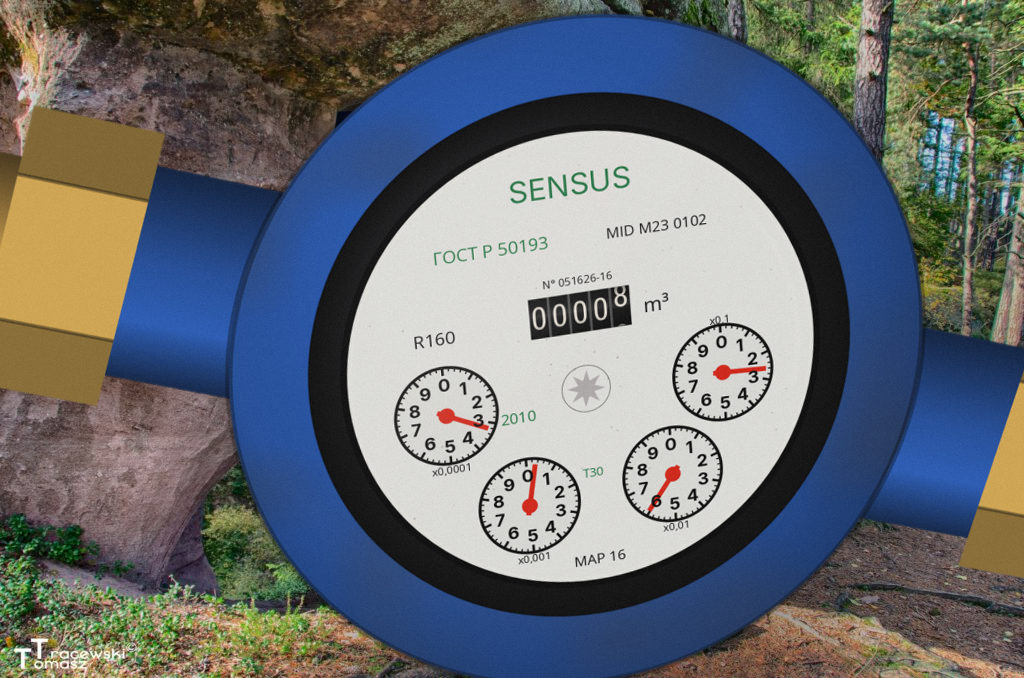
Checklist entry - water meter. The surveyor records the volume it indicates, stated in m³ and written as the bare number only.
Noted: 8.2603
